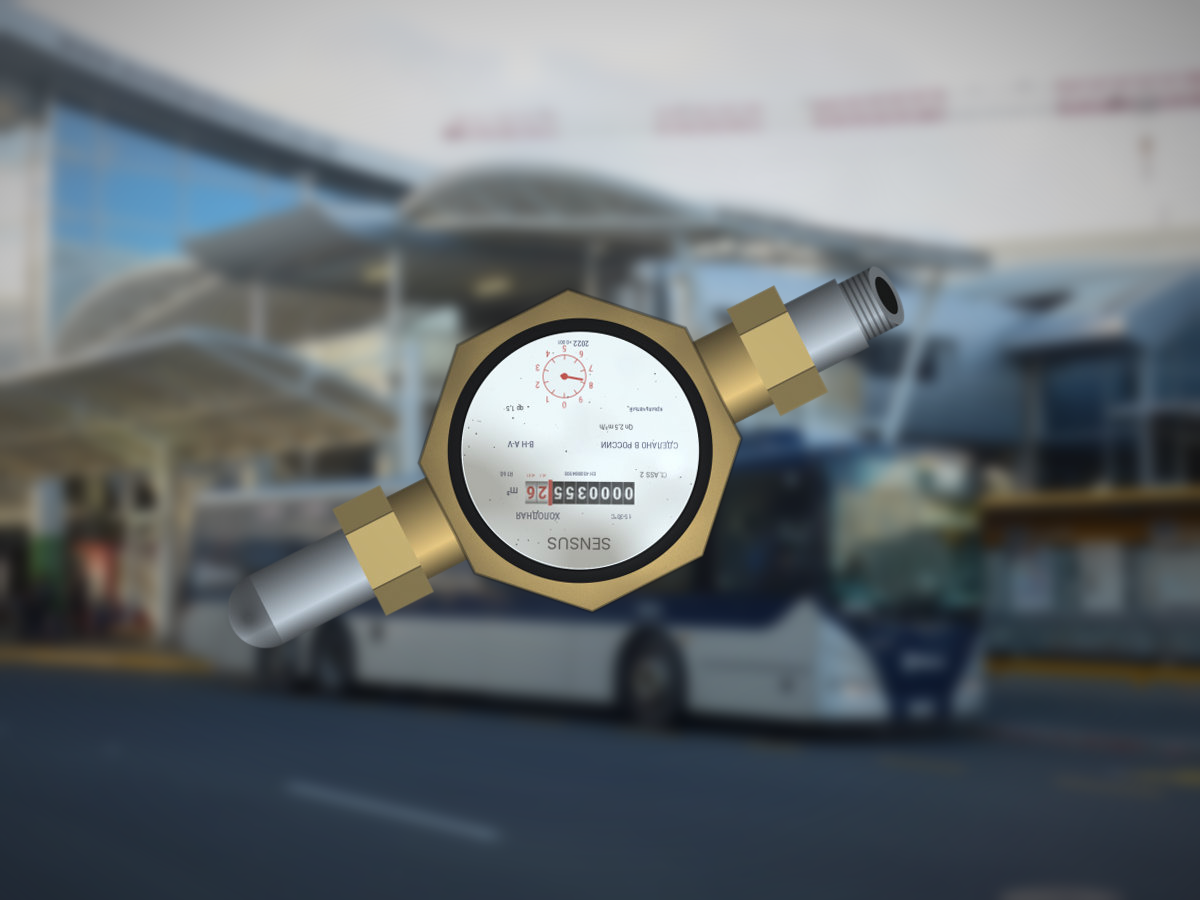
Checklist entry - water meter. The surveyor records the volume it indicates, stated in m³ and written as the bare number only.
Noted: 355.267
